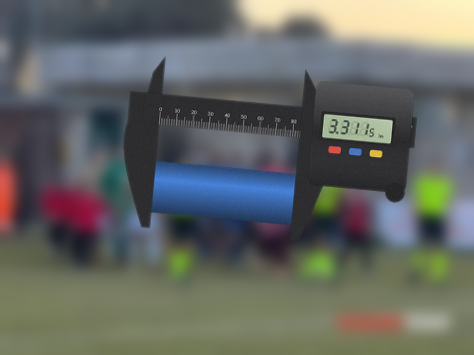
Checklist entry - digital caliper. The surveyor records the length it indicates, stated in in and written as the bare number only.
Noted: 3.3115
